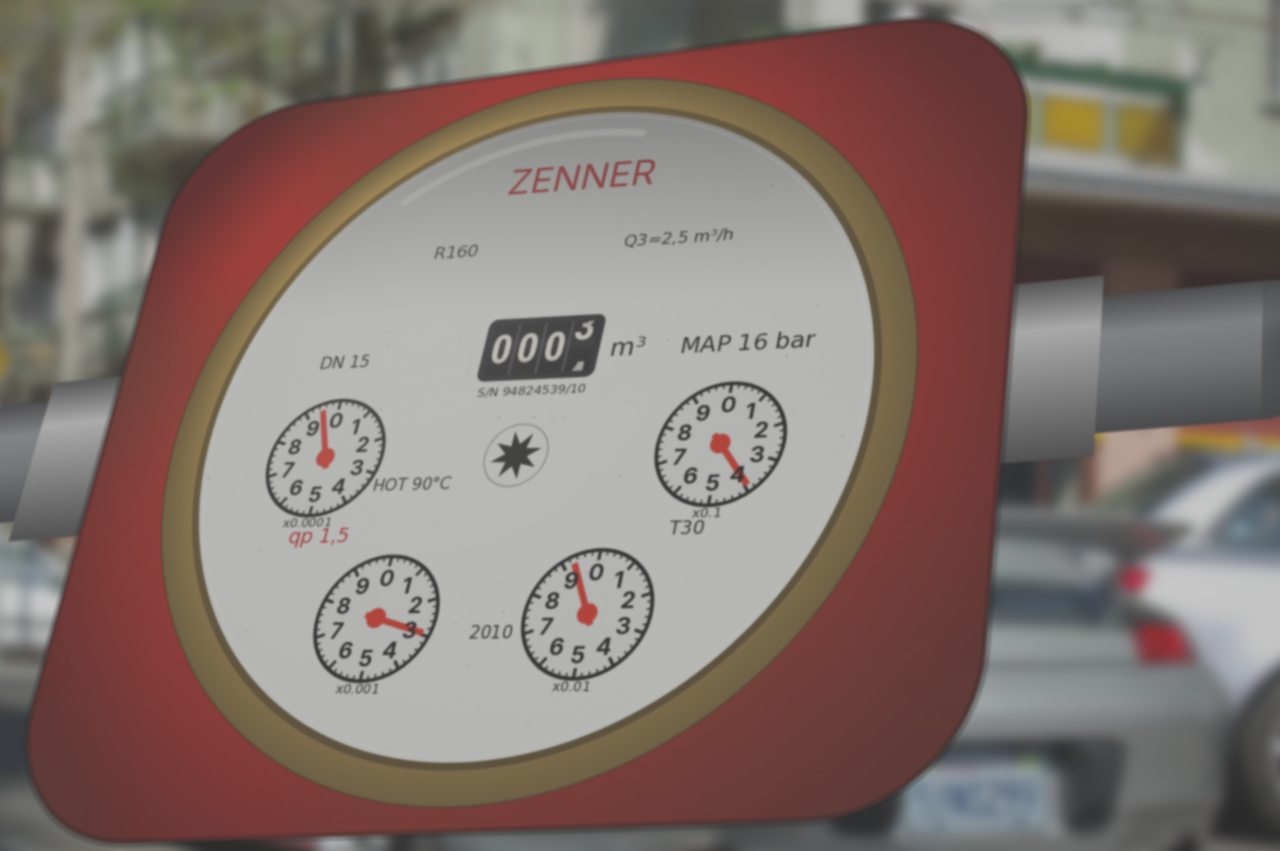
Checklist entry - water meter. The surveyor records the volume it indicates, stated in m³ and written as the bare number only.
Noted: 3.3929
